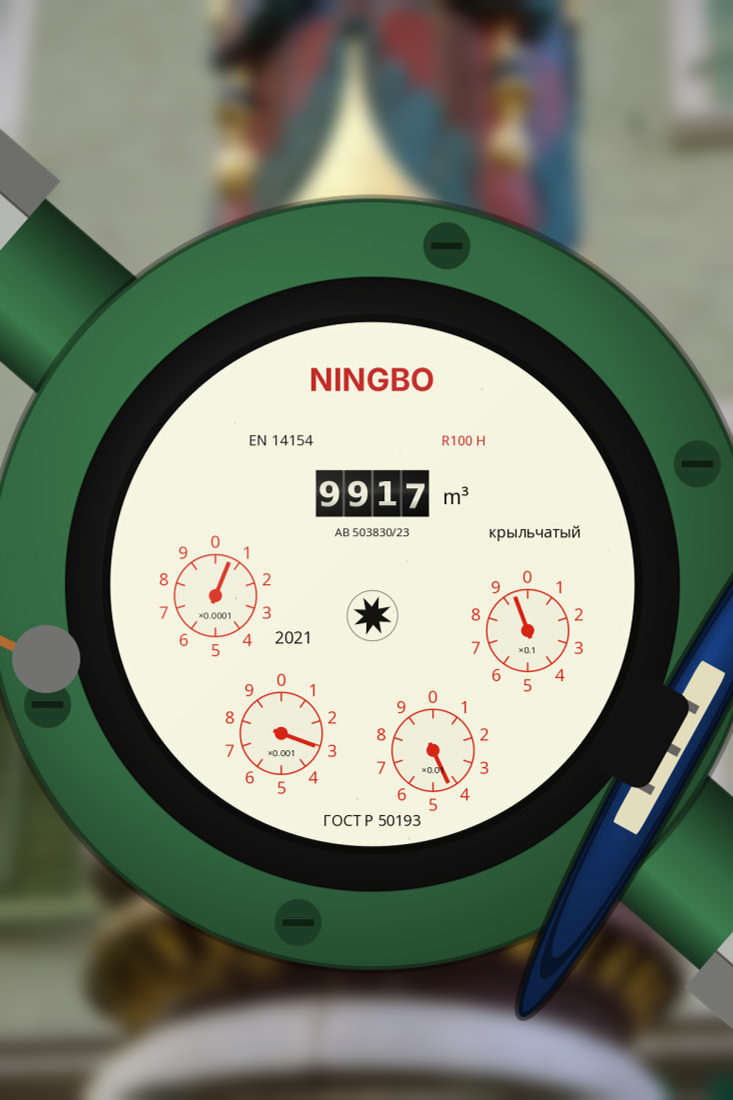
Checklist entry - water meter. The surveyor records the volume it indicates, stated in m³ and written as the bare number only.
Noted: 9916.9430
